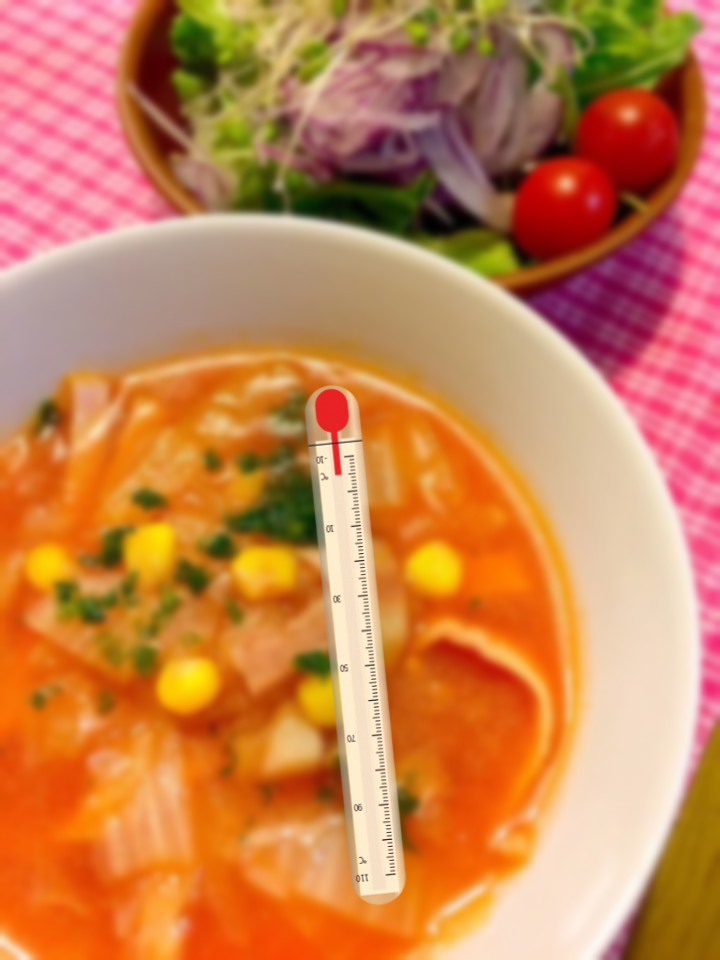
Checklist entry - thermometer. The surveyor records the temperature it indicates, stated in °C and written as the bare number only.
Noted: -5
